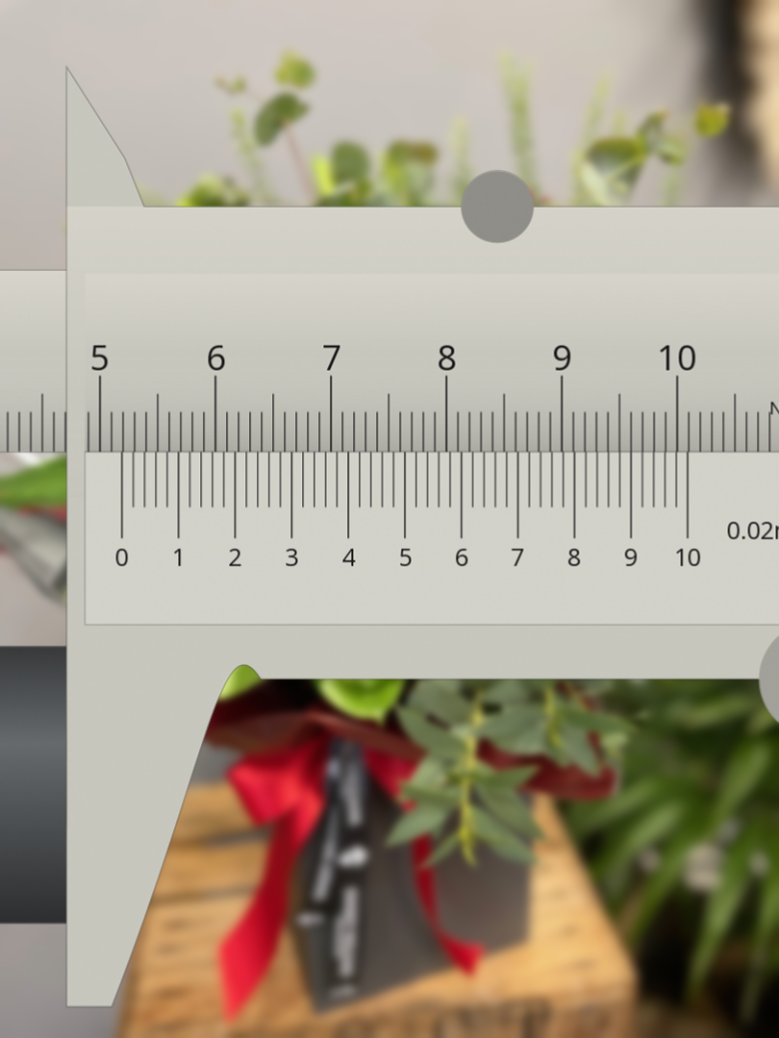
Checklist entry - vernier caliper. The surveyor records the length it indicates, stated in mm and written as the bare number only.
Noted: 51.9
